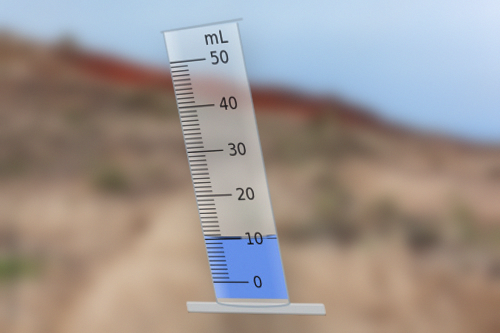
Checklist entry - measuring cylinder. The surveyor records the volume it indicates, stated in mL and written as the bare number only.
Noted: 10
